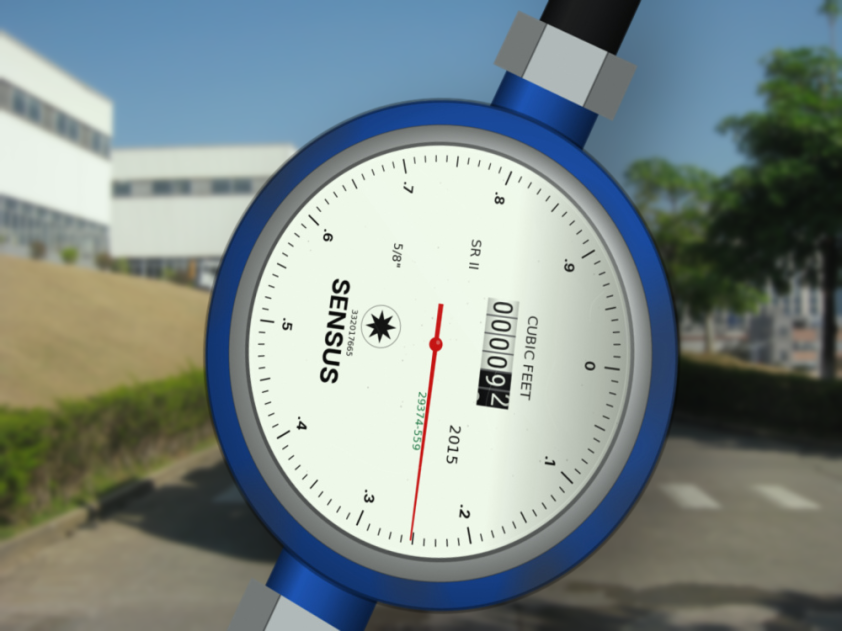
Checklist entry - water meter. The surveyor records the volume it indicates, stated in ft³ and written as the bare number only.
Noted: 92.25
